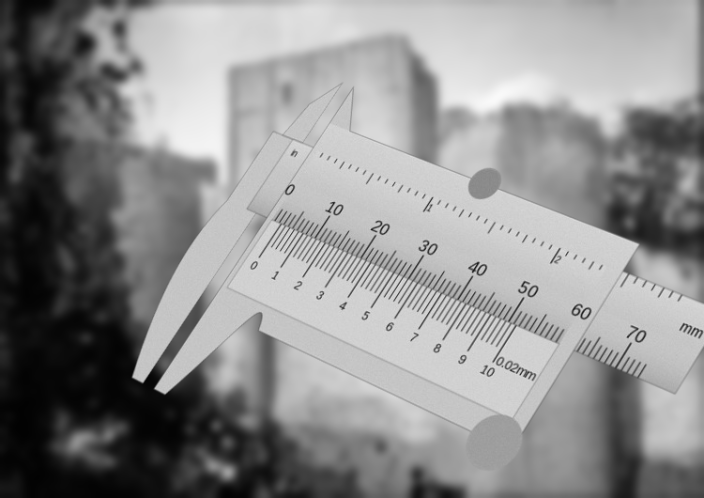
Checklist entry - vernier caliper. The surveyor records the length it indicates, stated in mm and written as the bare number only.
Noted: 2.5
